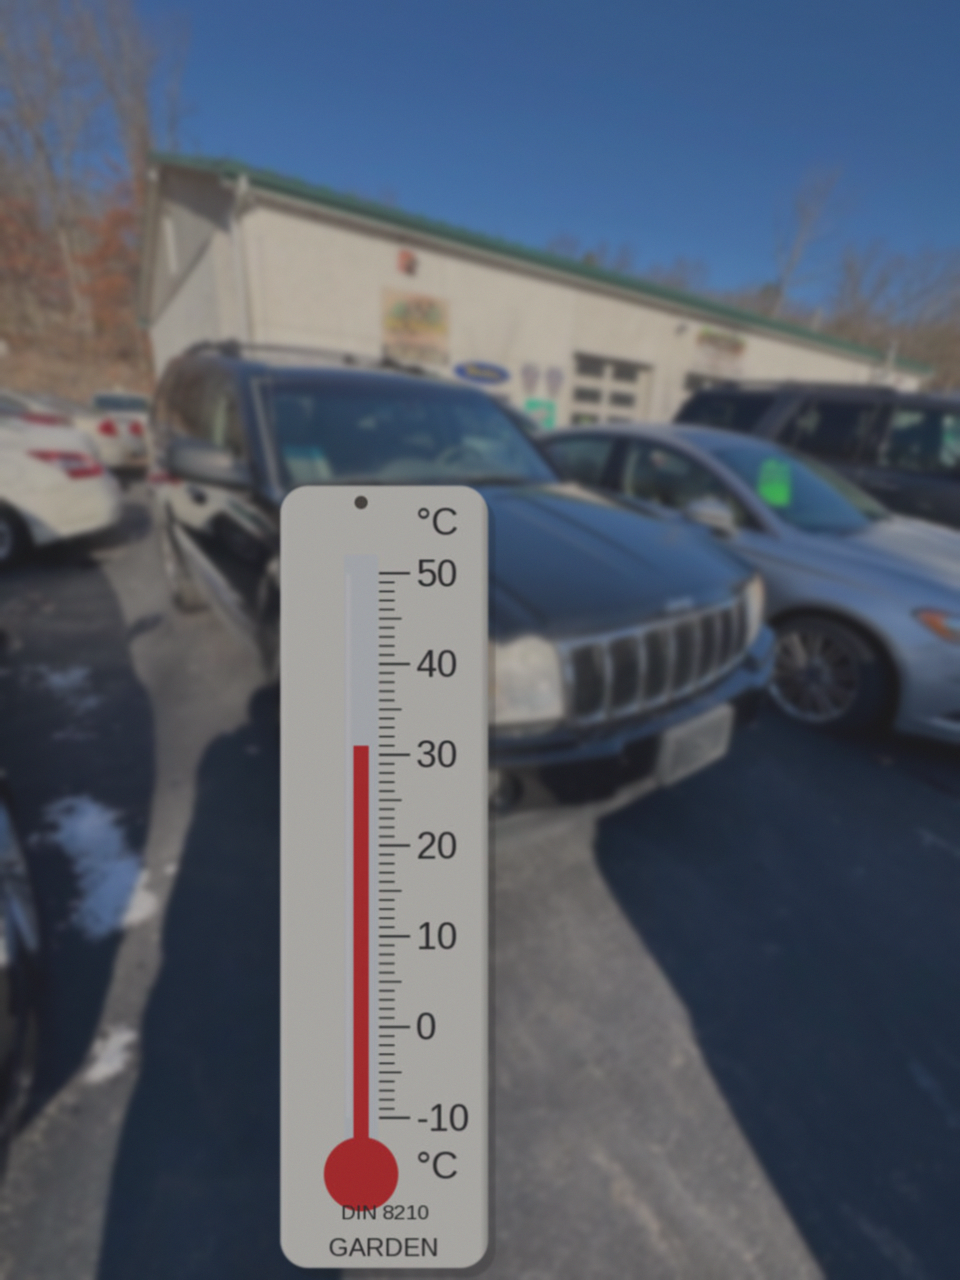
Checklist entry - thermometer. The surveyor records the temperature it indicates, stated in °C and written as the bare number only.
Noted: 31
